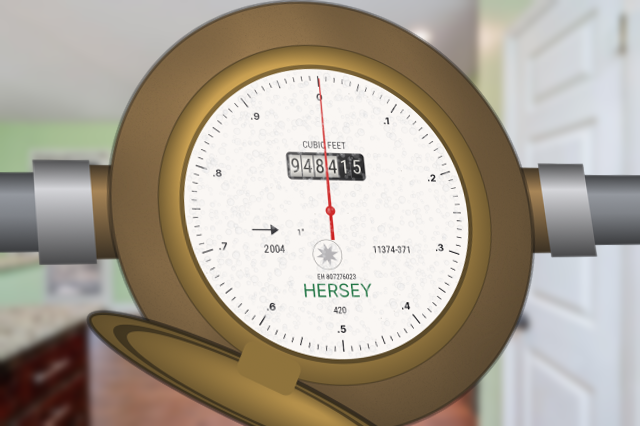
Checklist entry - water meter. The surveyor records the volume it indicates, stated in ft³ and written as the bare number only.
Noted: 948415.00
